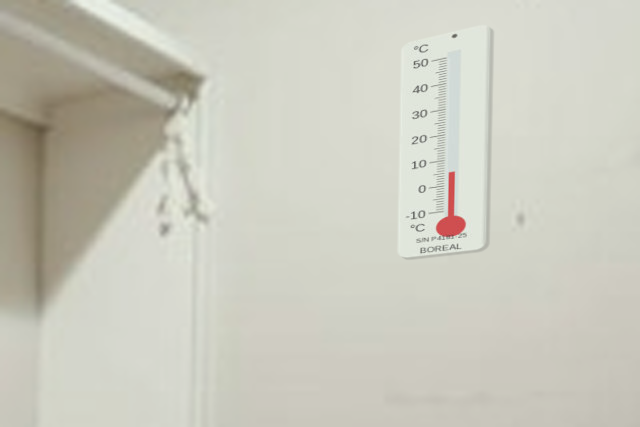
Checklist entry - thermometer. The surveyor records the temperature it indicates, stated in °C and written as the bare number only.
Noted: 5
